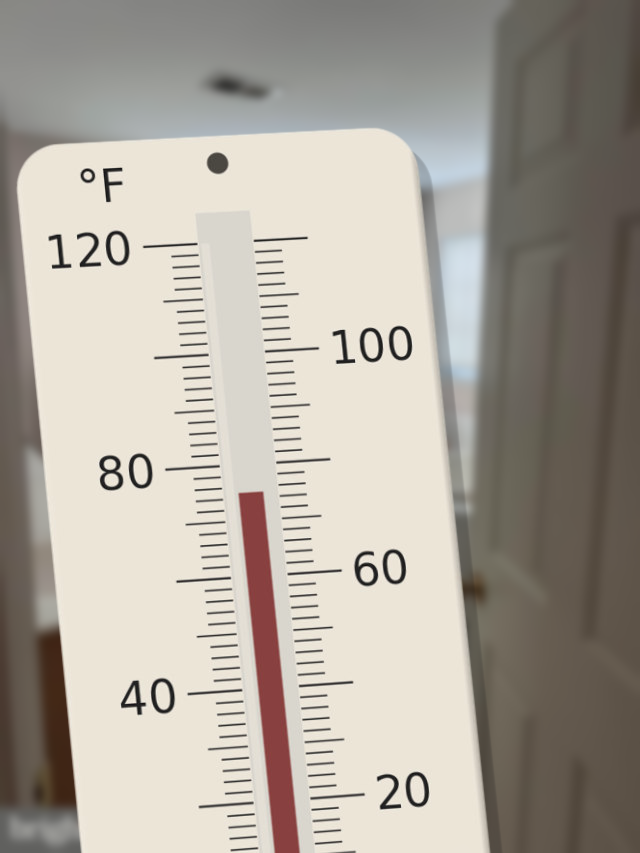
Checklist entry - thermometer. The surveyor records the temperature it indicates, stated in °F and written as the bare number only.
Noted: 75
